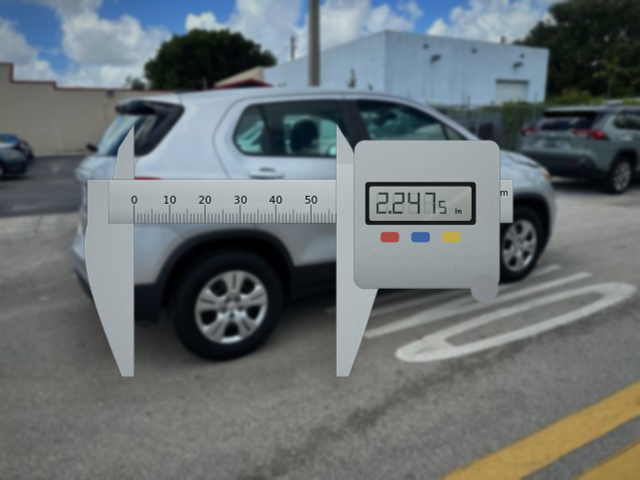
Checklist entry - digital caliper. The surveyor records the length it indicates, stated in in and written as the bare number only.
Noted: 2.2475
